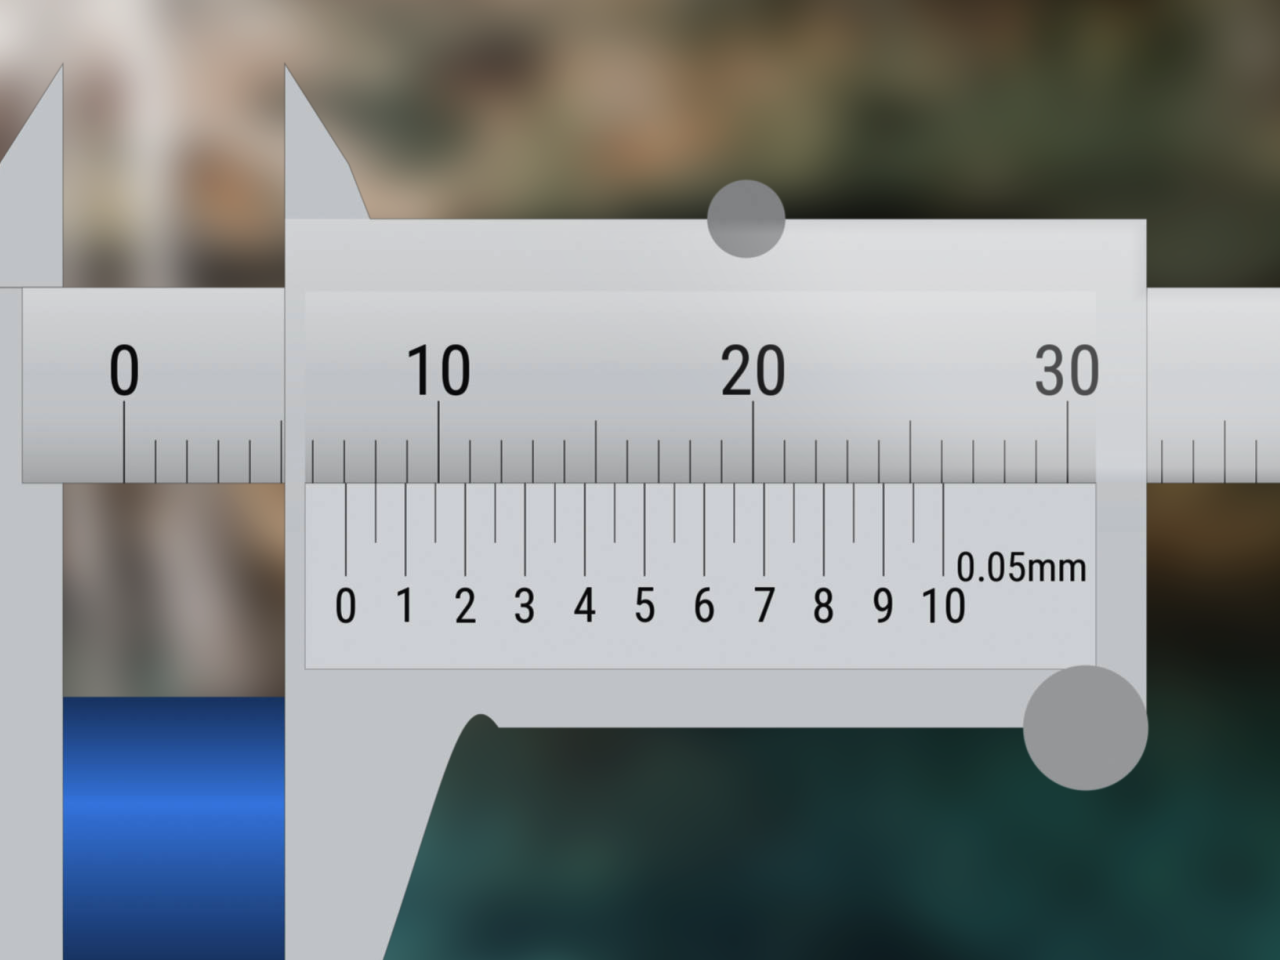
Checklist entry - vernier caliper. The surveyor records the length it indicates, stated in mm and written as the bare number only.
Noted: 7.05
